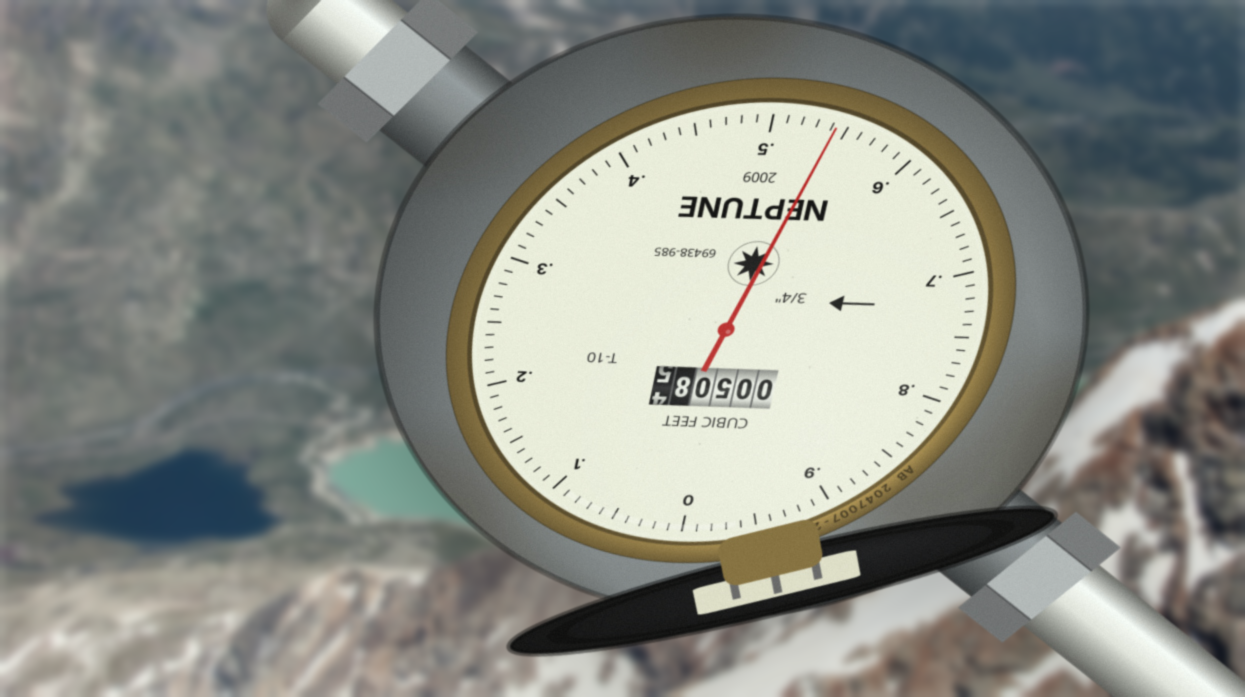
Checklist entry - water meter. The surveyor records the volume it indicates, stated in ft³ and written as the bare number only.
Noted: 5084.54
